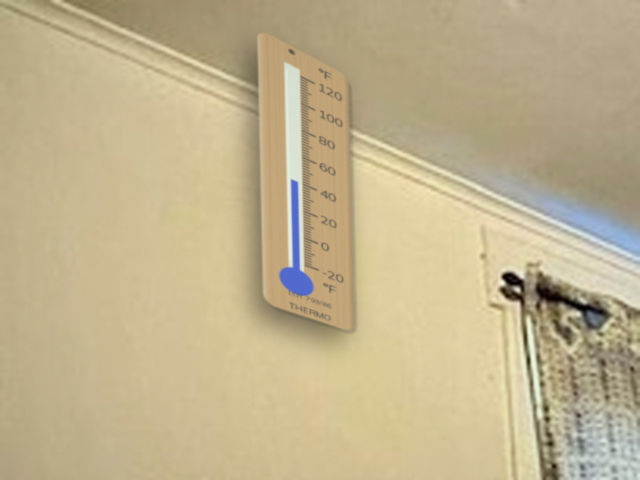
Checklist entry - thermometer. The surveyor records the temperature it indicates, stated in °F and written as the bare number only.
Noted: 40
